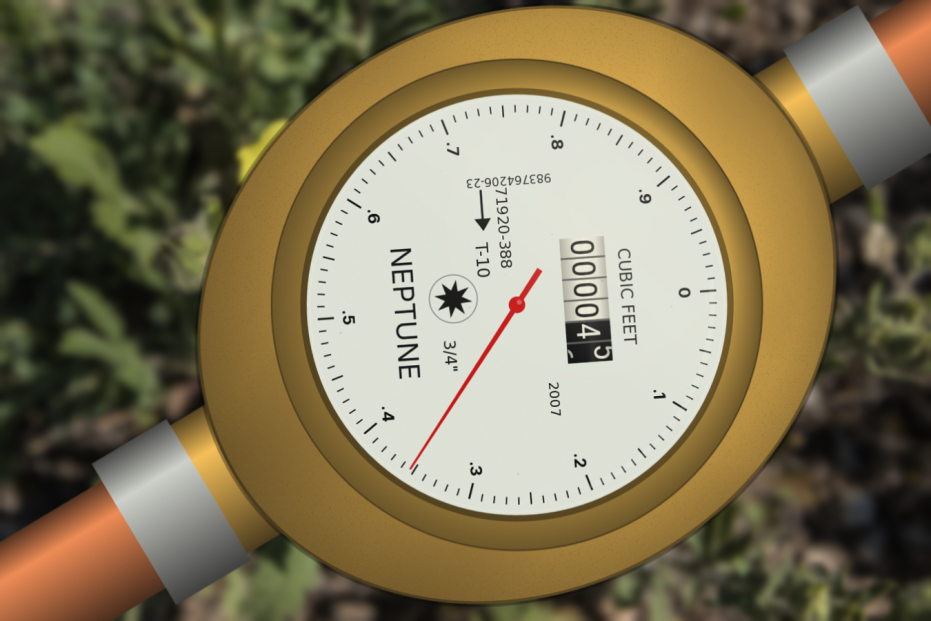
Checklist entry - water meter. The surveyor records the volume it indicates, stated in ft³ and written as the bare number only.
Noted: 45.35
